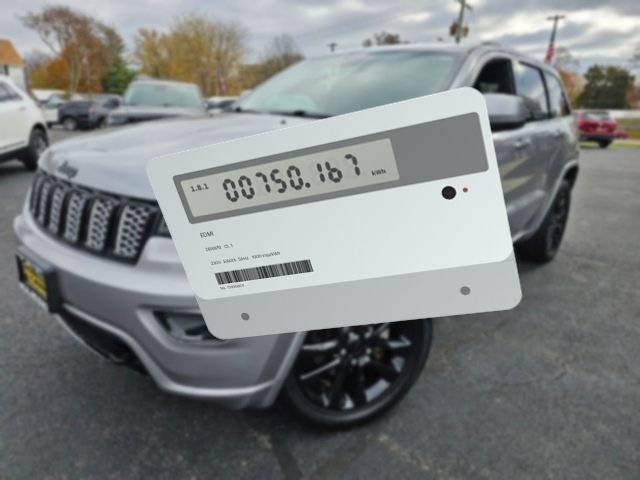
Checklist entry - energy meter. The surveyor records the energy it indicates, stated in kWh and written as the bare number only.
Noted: 750.167
